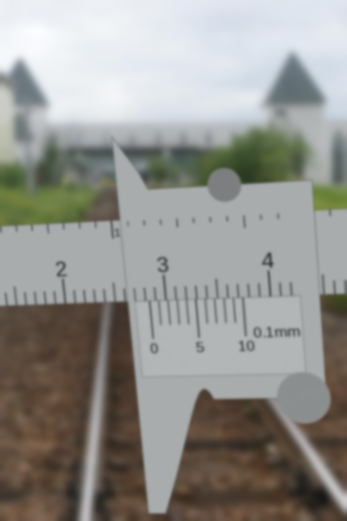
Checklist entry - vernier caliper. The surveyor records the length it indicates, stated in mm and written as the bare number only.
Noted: 28.4
